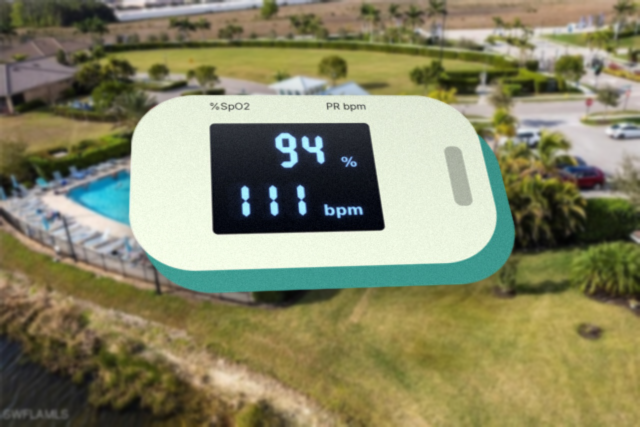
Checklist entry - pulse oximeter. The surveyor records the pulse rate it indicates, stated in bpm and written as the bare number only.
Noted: 111
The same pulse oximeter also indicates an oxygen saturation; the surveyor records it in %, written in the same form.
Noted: 94
